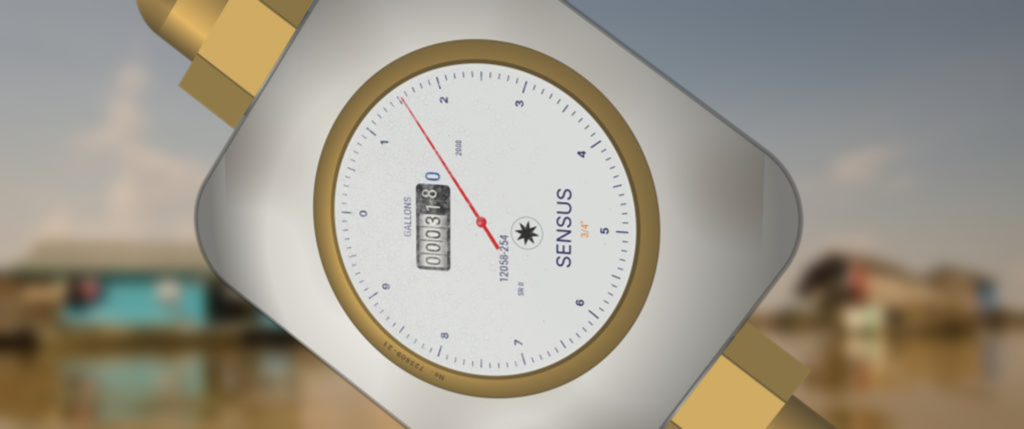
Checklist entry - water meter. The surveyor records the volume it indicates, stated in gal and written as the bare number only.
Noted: 3181.5
